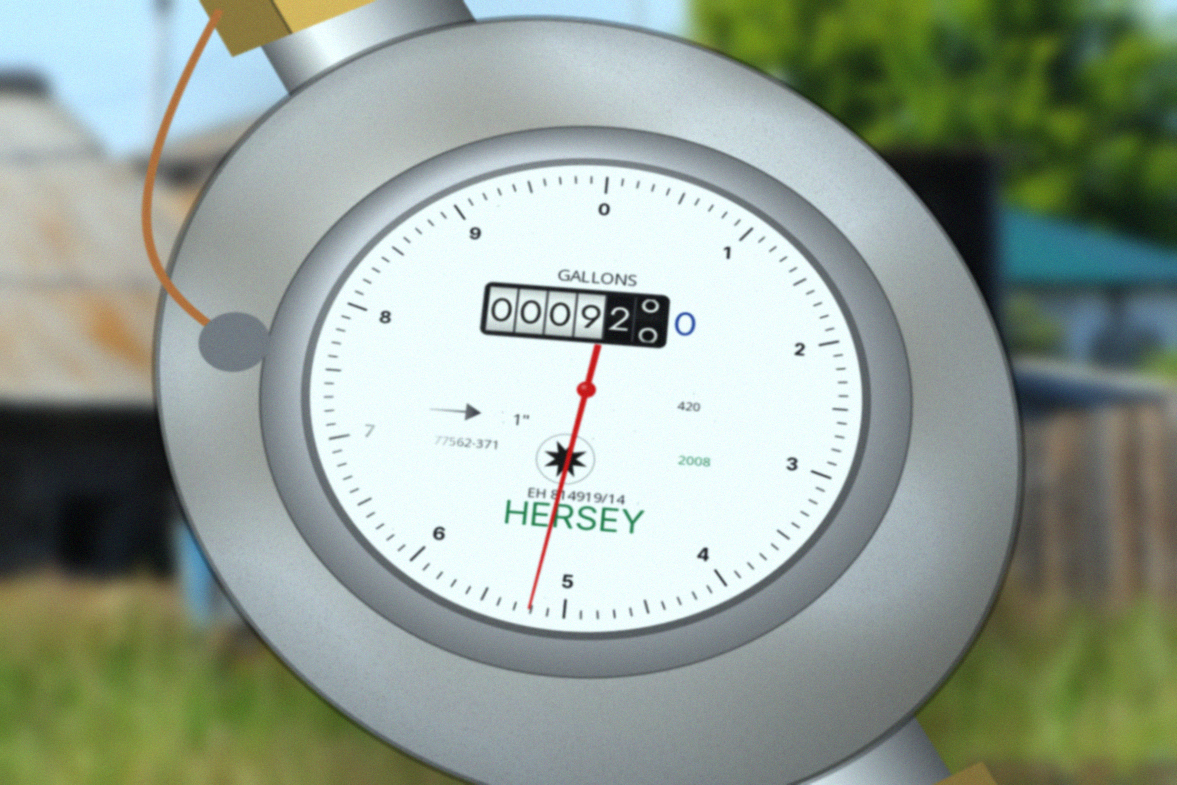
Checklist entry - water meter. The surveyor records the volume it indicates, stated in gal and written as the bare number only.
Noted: 9285.2
